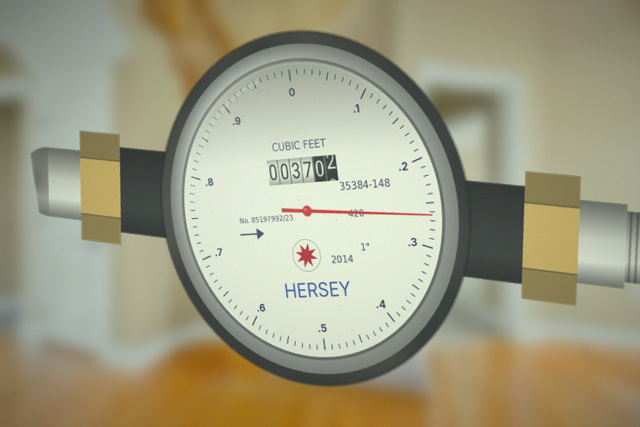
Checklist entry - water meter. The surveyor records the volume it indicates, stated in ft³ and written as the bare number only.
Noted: 3702.26
